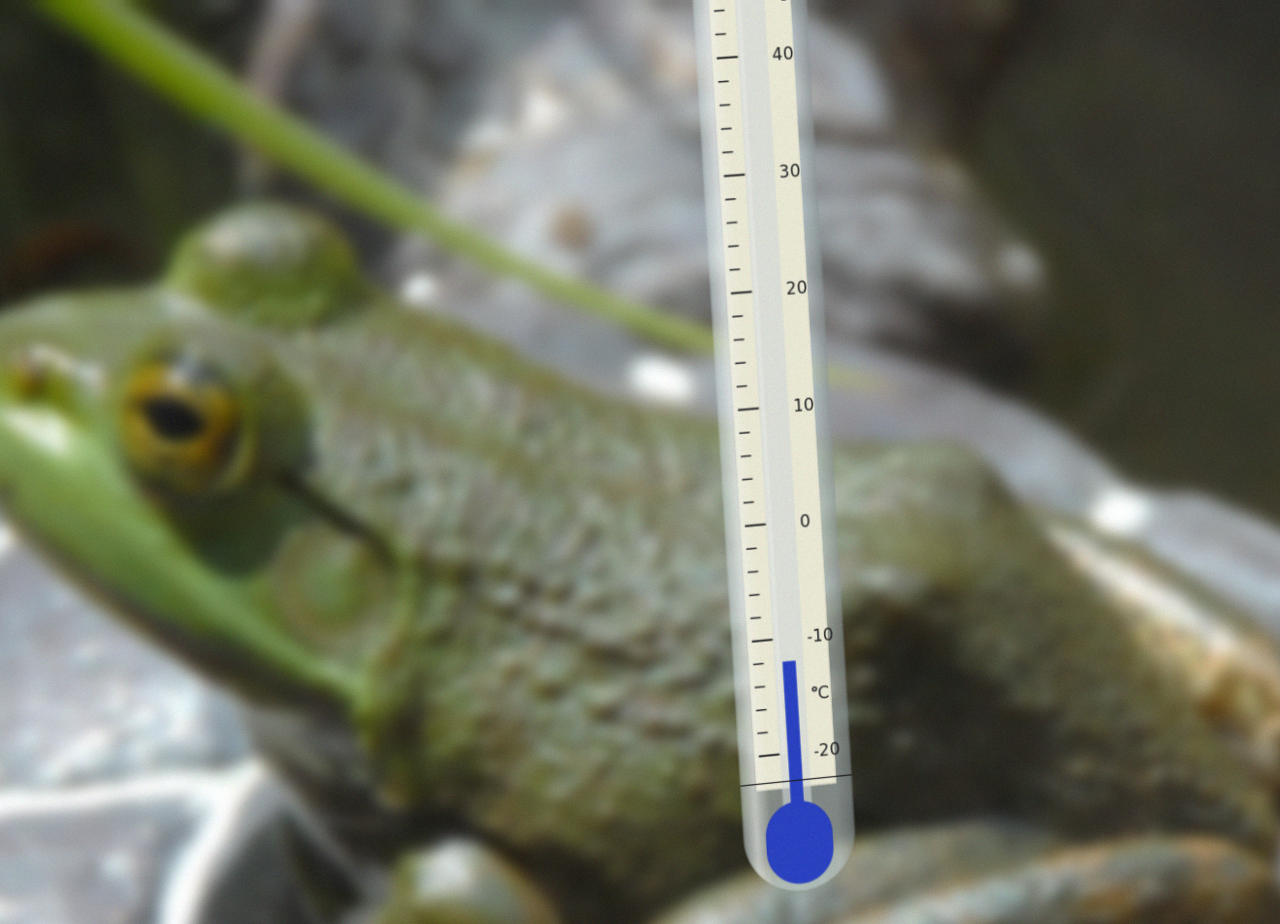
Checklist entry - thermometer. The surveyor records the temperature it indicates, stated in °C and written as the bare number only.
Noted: -12
